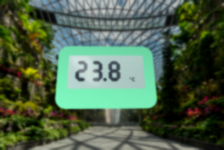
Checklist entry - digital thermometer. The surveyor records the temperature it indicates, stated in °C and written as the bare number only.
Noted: 23.8
